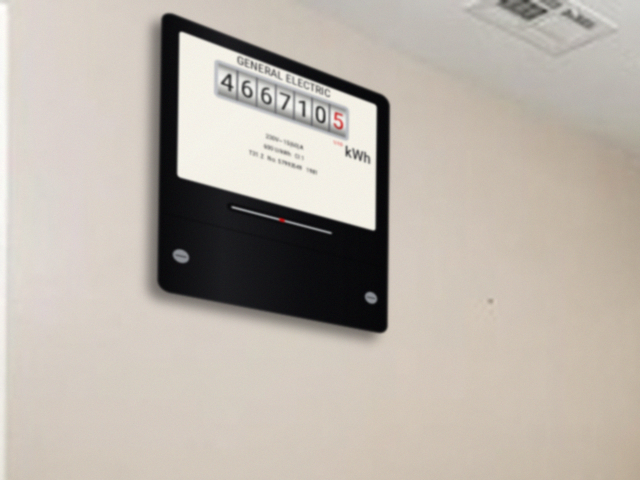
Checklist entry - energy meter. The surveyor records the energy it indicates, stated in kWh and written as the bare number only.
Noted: 466710.5
